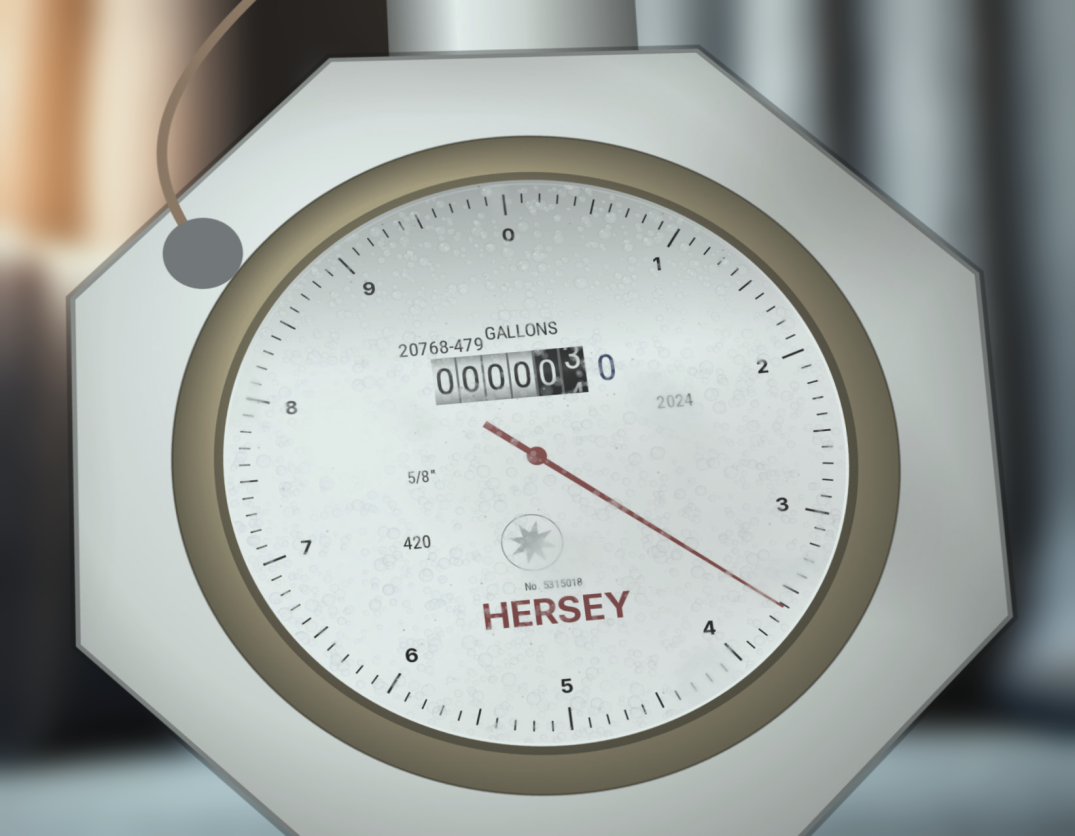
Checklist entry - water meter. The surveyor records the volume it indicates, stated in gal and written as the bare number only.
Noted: 33.6
